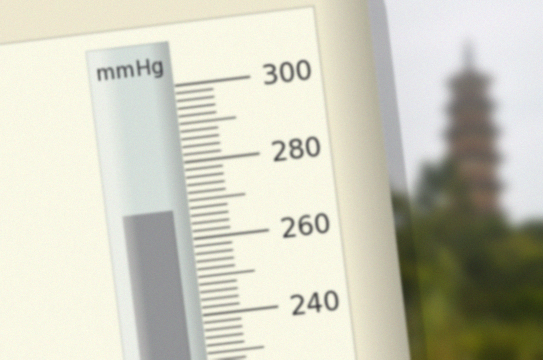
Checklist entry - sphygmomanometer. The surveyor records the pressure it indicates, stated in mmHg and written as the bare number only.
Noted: 268
